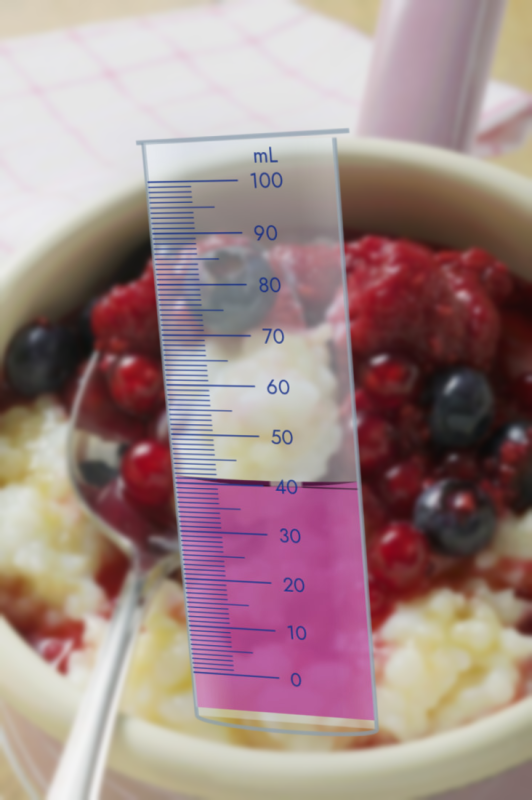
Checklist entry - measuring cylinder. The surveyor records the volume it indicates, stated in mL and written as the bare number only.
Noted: 40
